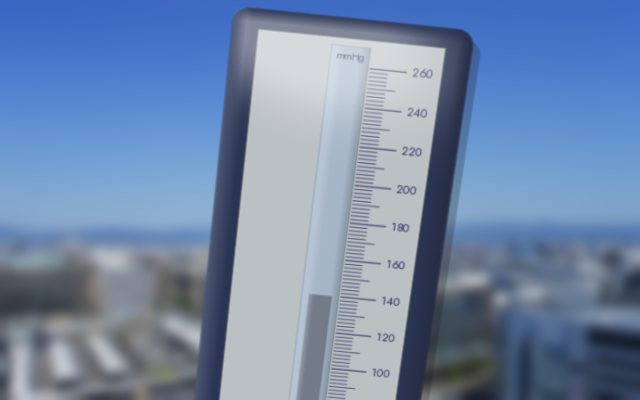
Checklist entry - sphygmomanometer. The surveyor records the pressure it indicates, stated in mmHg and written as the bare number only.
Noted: 140
